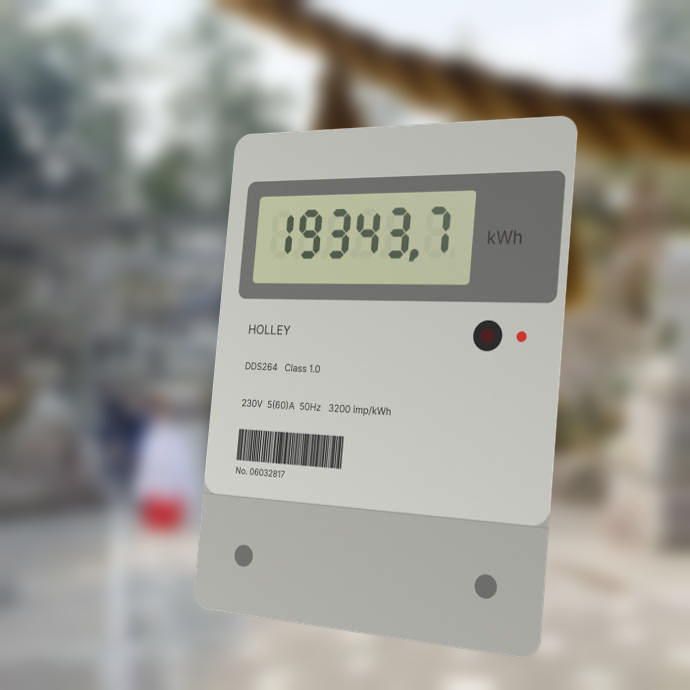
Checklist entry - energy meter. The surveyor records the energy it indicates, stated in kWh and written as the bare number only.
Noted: 19343.7
